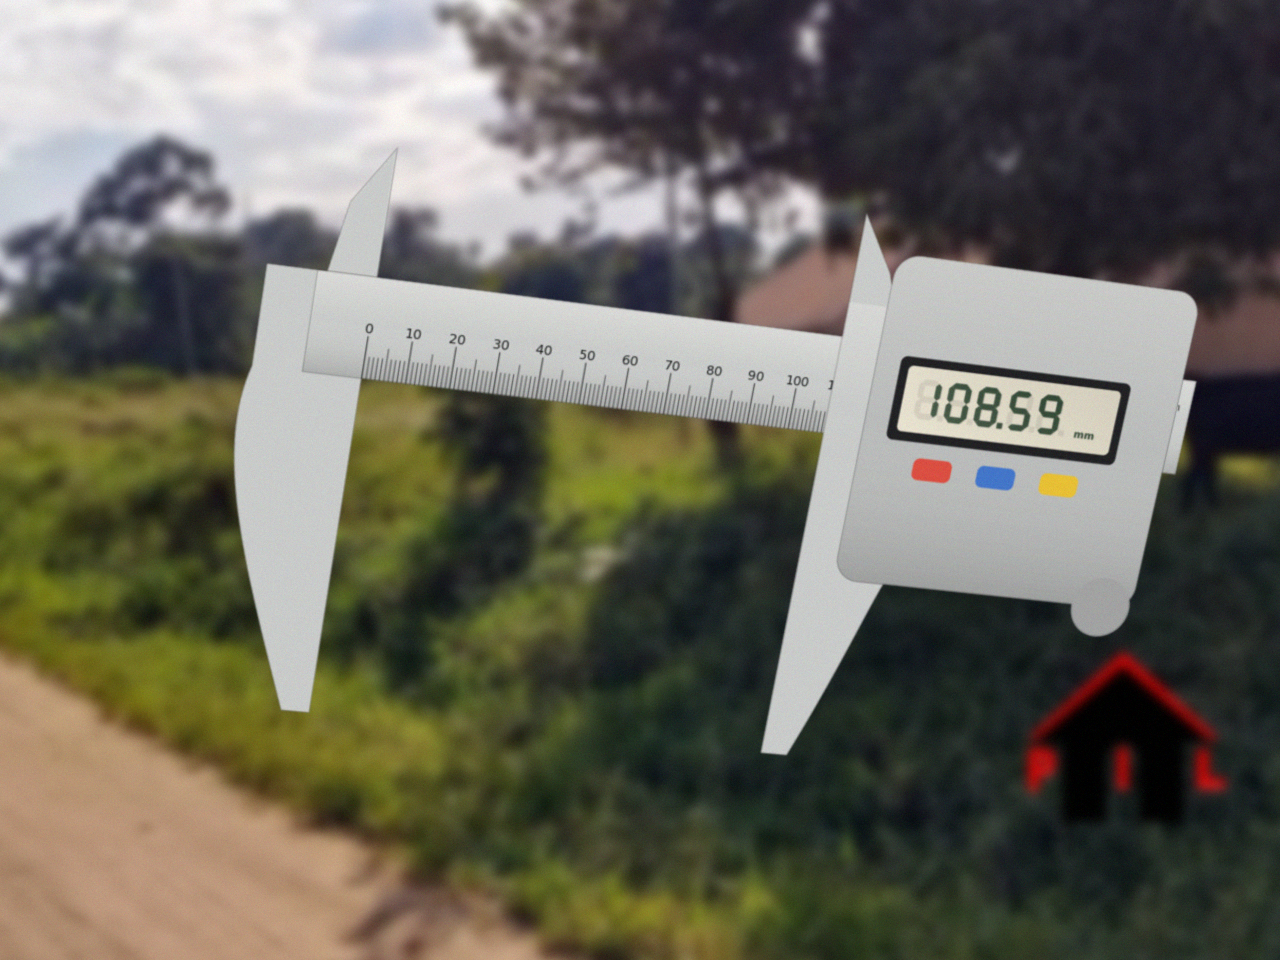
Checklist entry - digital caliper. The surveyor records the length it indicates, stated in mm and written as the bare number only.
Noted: 108.59
